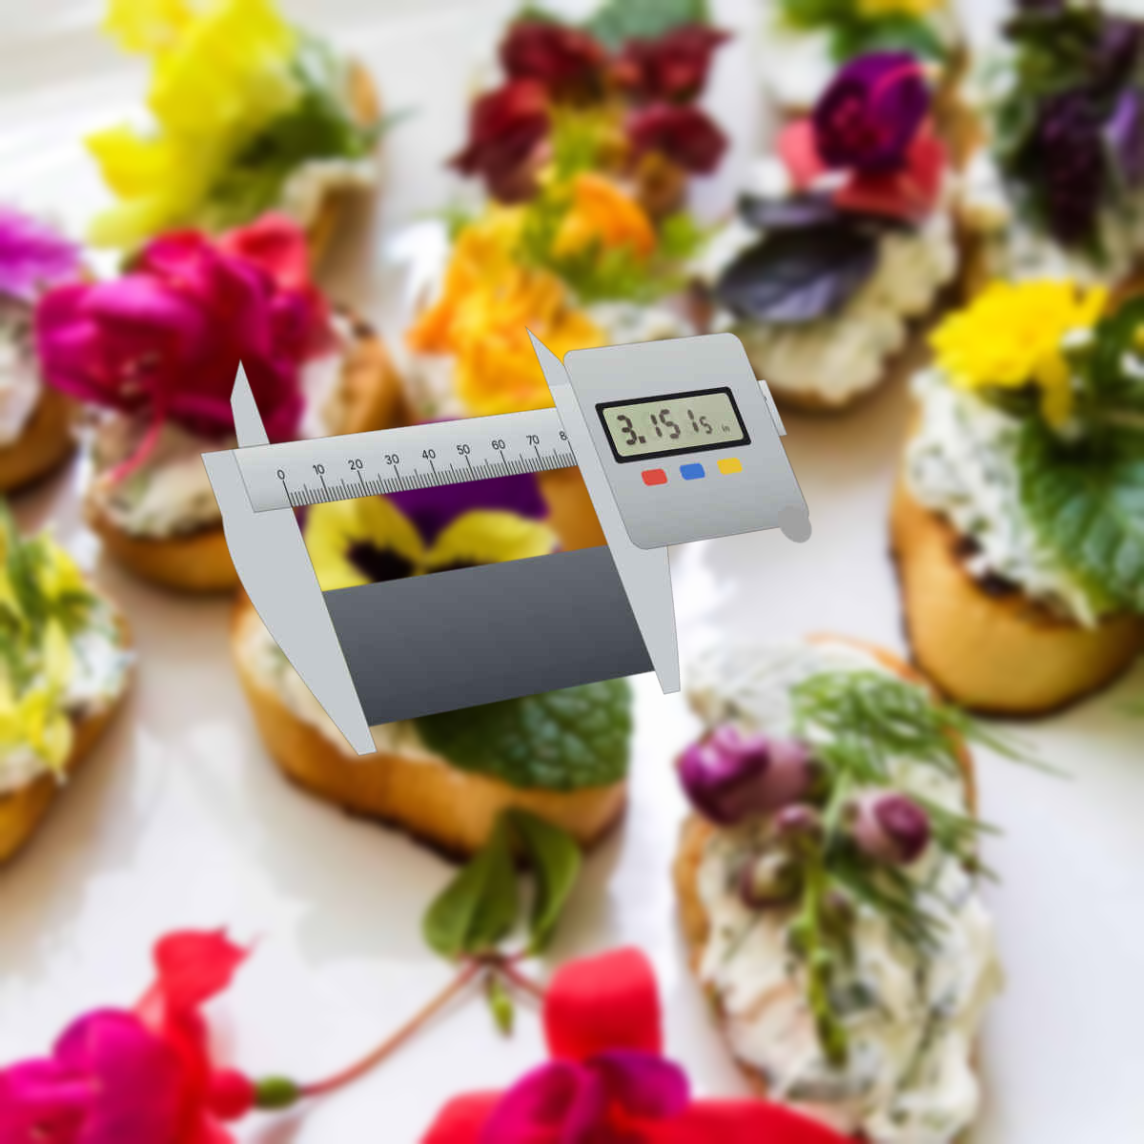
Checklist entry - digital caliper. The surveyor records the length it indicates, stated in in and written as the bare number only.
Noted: 3.1515
